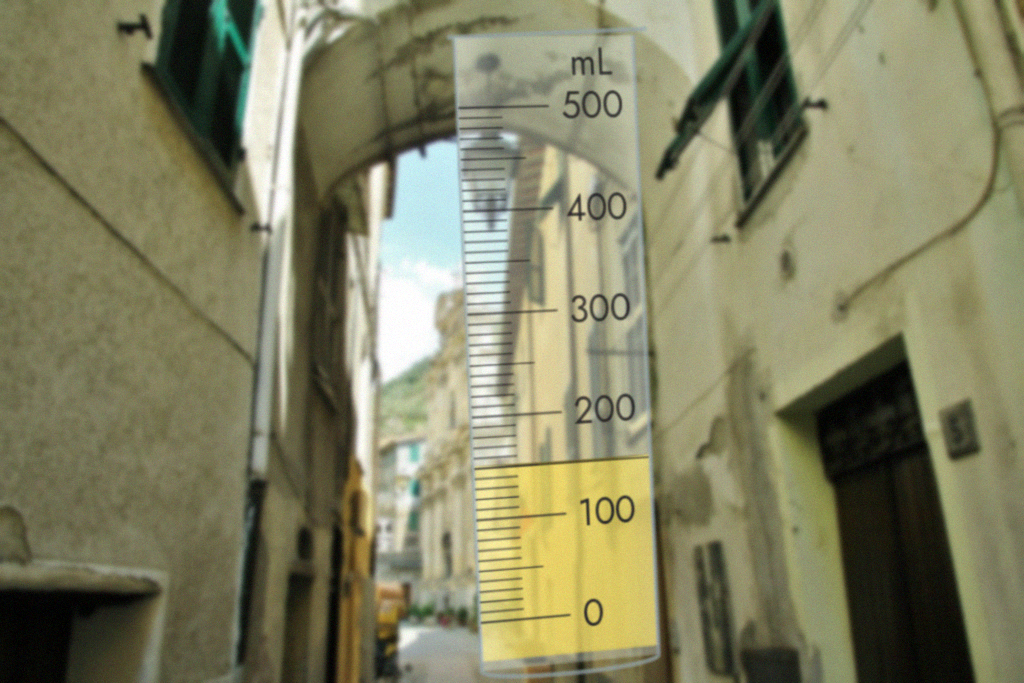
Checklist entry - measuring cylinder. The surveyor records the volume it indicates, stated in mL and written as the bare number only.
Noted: 150
